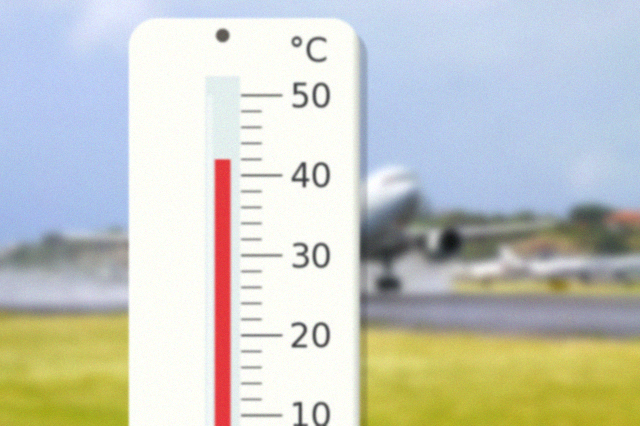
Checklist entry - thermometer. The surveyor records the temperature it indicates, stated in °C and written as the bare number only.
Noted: 42
